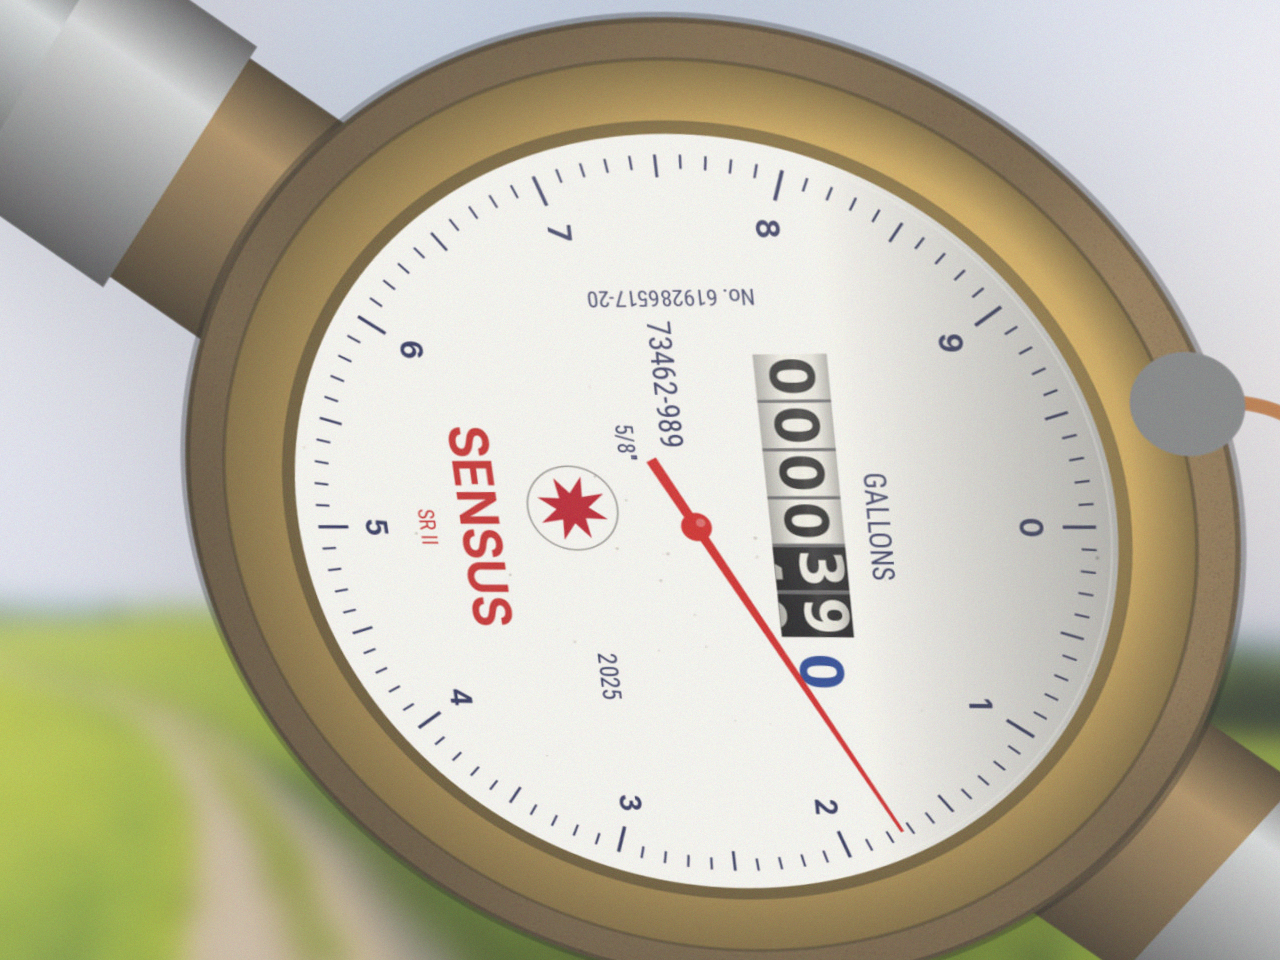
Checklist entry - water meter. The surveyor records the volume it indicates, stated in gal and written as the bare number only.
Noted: 391.7
